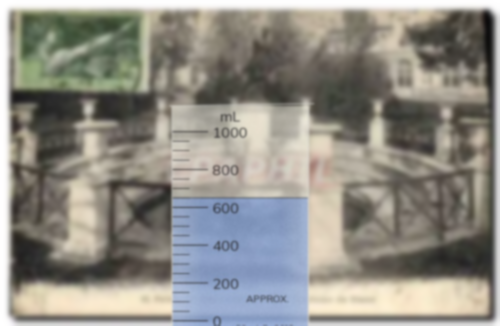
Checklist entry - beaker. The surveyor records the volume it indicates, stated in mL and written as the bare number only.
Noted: 650
